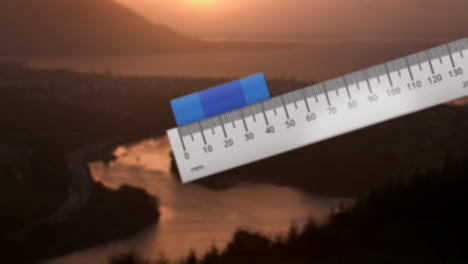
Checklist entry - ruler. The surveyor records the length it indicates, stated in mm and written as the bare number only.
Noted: 45
